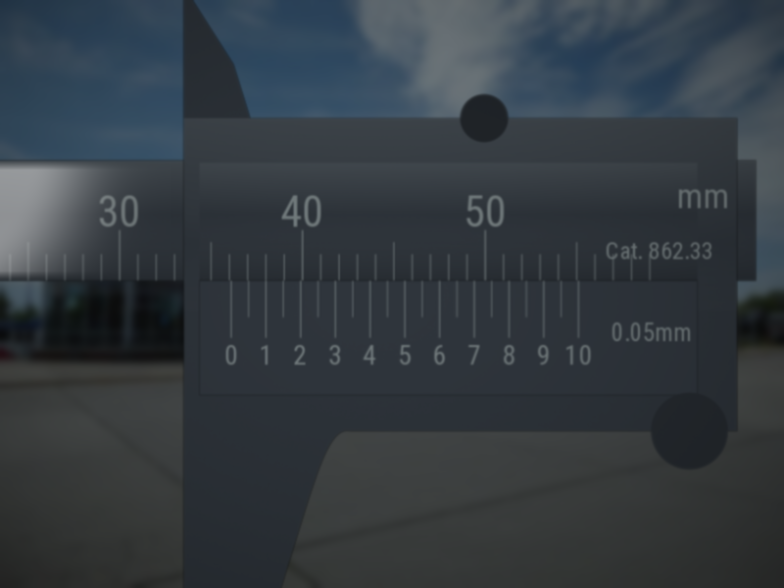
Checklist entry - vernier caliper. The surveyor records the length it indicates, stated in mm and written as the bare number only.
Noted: 36.1
